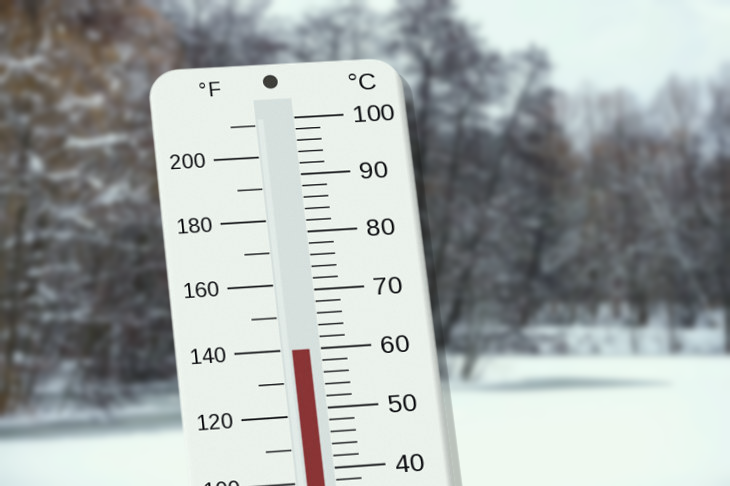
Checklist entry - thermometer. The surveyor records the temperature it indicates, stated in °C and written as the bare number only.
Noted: 60
